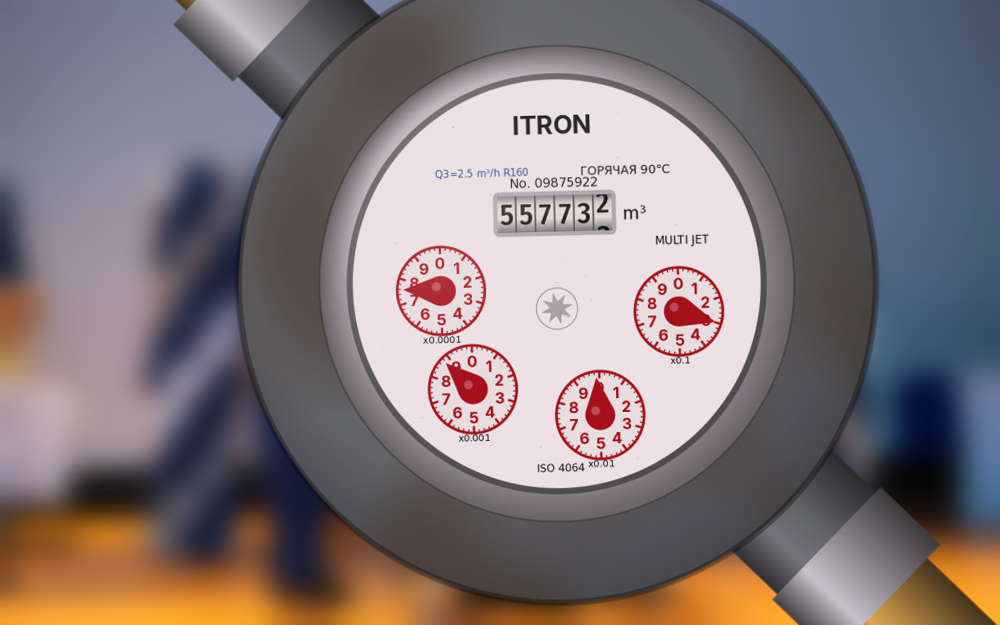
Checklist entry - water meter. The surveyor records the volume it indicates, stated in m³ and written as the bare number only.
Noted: 557732.2987
